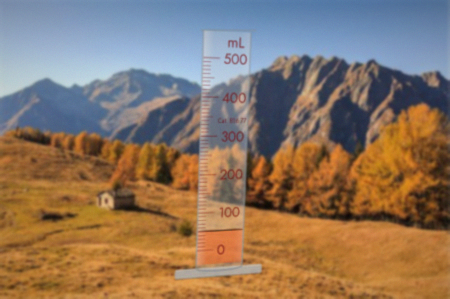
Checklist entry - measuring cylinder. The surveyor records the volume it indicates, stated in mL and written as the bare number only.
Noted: 50
